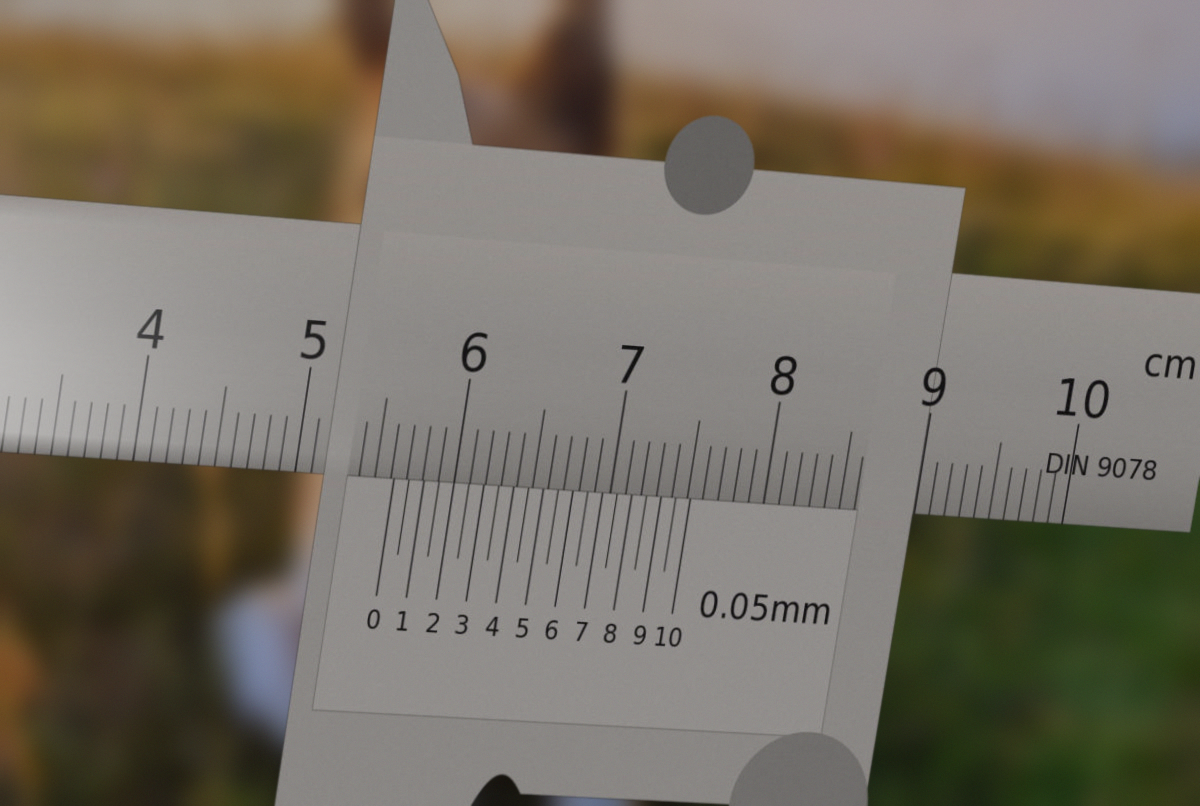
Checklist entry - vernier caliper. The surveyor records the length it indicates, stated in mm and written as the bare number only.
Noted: 56.2
